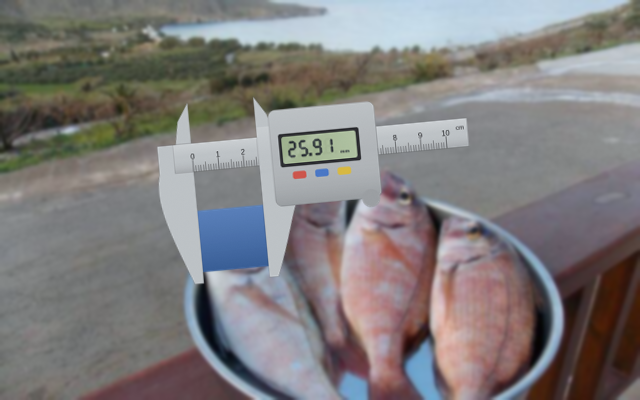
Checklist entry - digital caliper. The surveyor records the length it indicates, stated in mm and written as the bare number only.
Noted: 25.91
